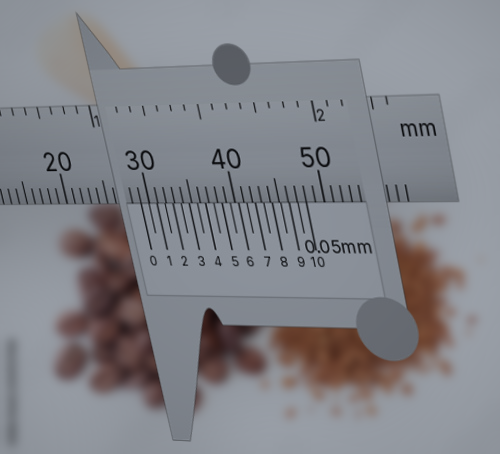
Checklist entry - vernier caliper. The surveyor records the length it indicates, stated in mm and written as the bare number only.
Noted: 29.0
